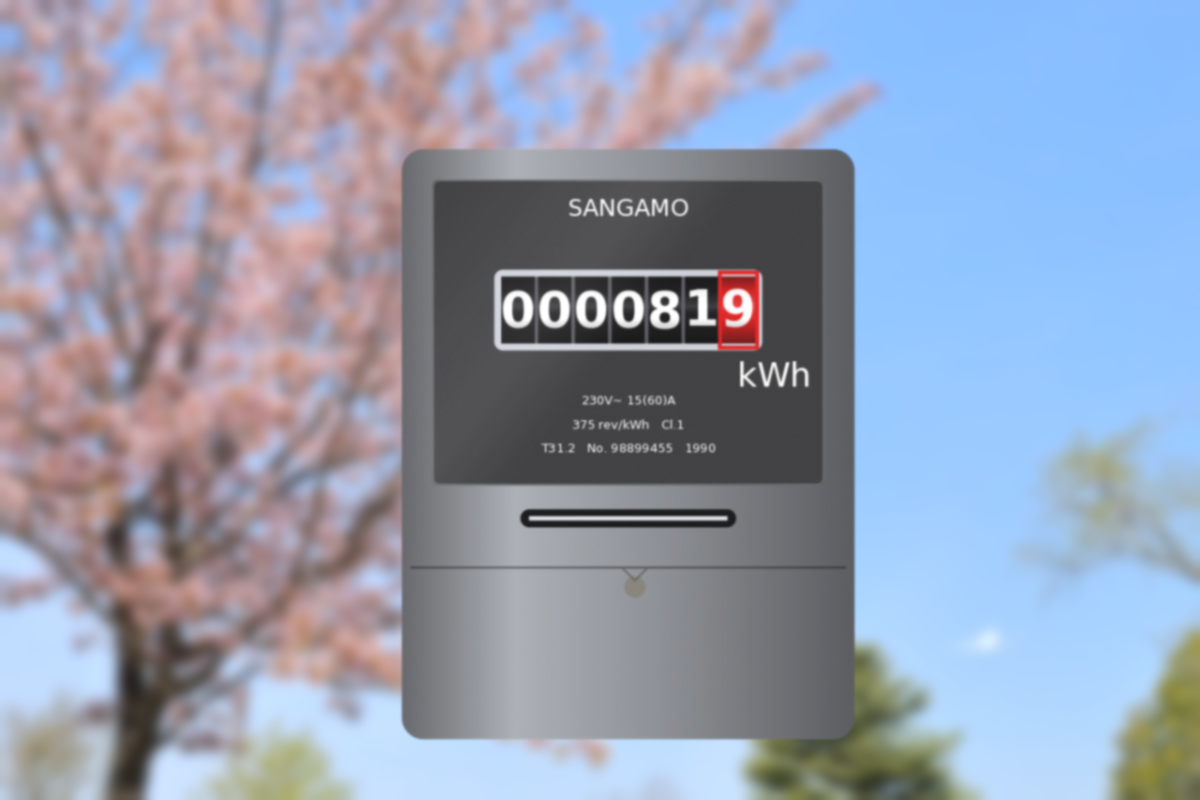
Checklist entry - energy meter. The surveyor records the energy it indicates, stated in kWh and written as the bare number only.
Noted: 81.9
